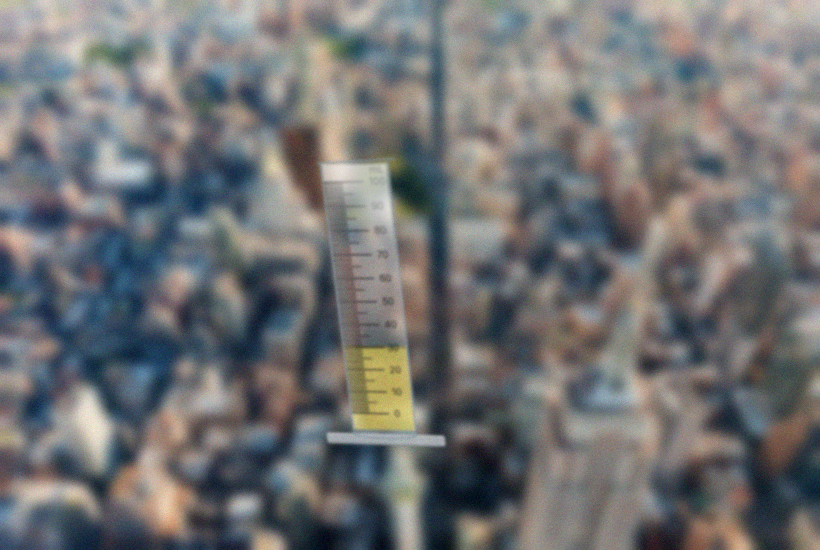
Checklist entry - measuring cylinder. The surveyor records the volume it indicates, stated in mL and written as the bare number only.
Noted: 30
